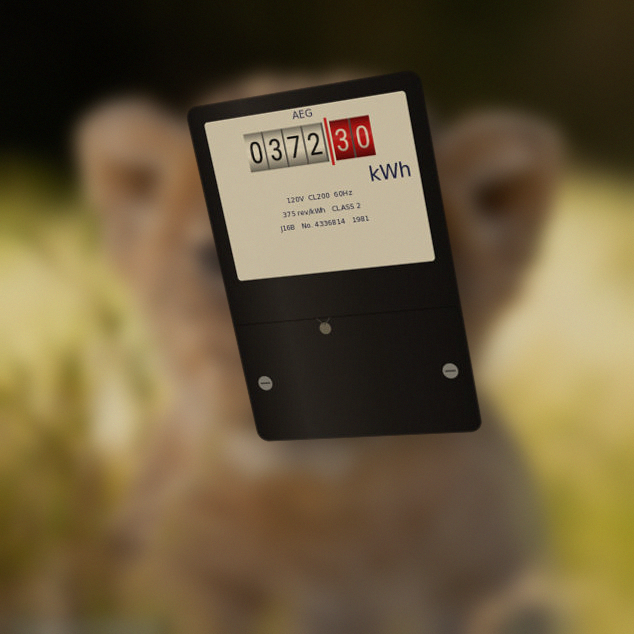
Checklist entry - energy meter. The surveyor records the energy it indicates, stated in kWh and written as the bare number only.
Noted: 372.30
